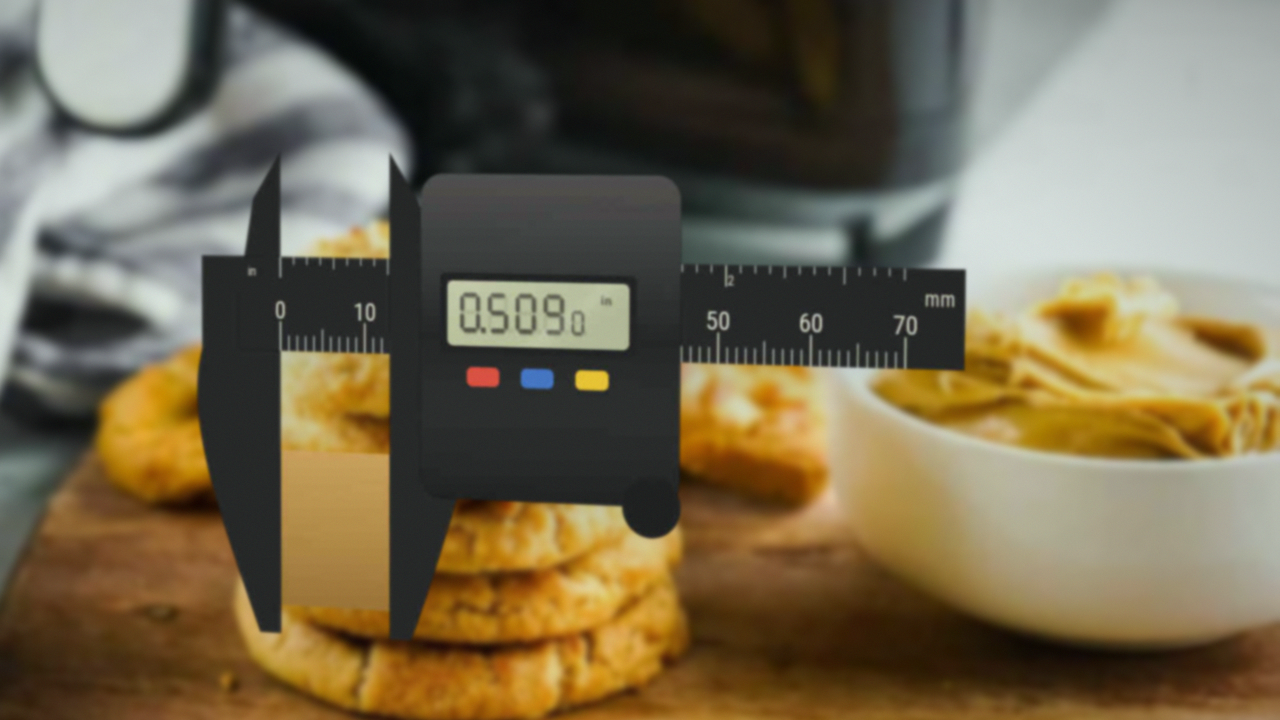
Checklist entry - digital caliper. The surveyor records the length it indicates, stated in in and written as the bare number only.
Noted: 0.5090
